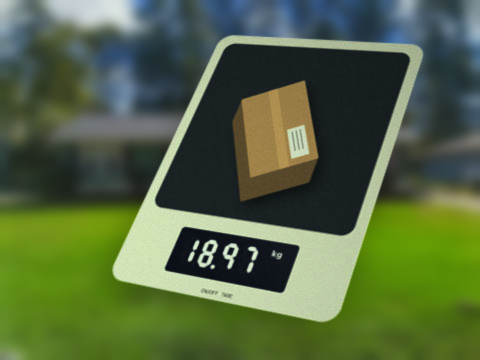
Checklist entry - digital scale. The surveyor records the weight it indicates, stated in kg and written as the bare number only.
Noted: 18.97
